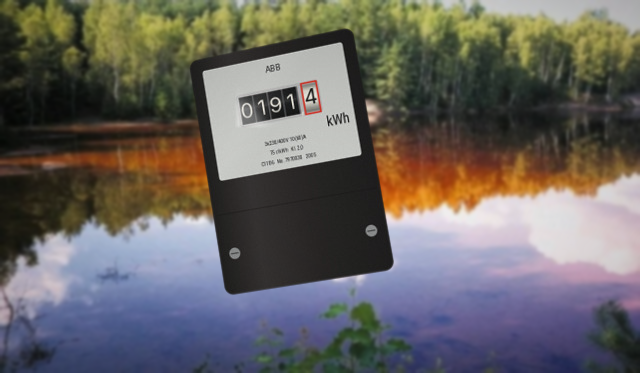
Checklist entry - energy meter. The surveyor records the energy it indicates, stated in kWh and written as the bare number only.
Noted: 191.4
